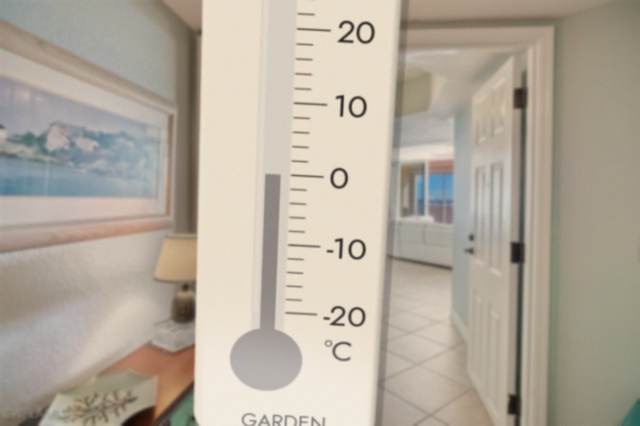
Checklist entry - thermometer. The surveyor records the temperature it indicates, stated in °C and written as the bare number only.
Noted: 0
